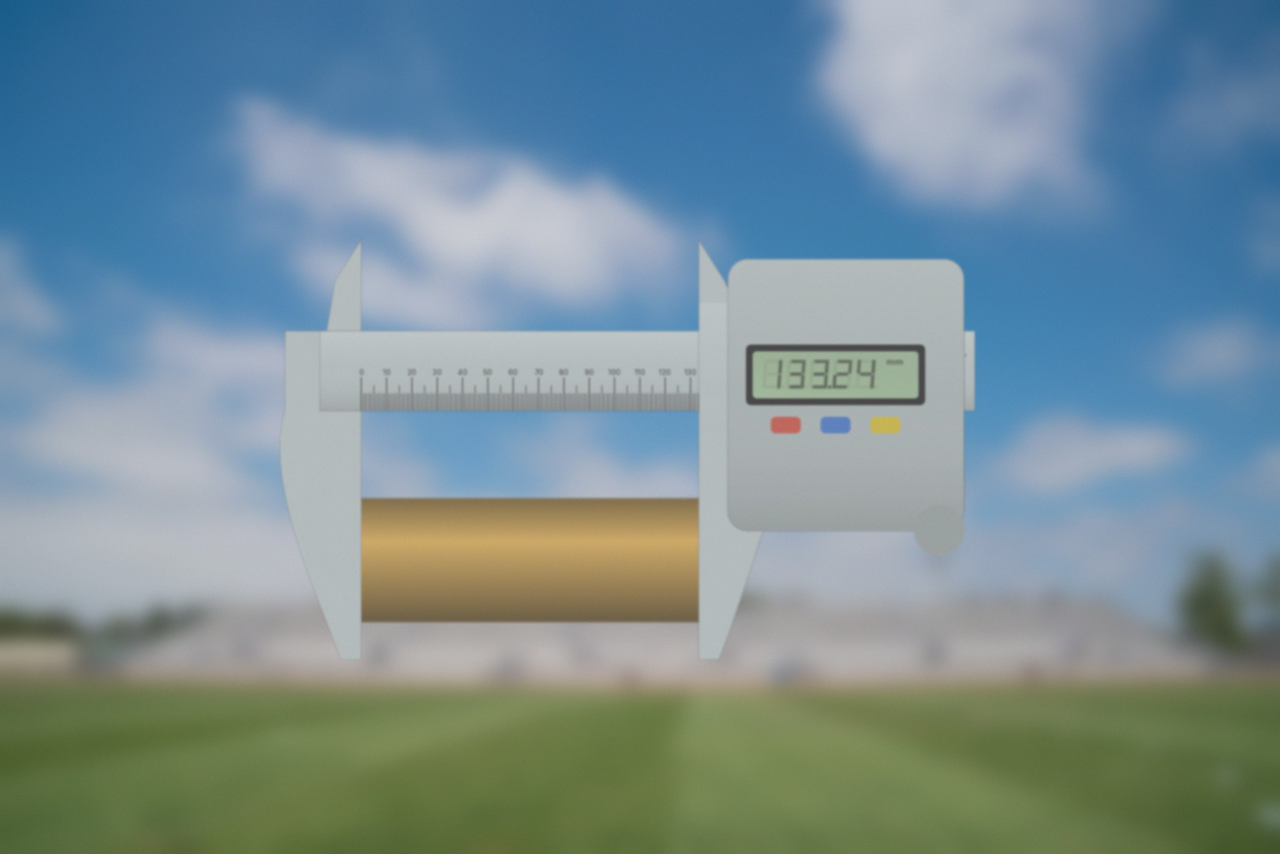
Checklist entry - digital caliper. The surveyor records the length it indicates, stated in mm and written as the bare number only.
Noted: 133.24
